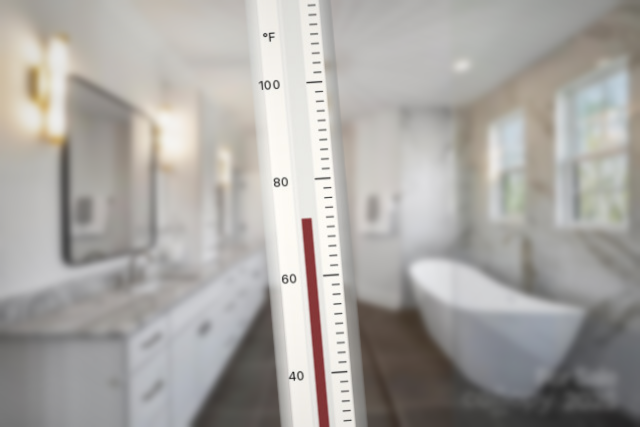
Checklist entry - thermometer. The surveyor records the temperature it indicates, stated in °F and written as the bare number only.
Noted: 72
